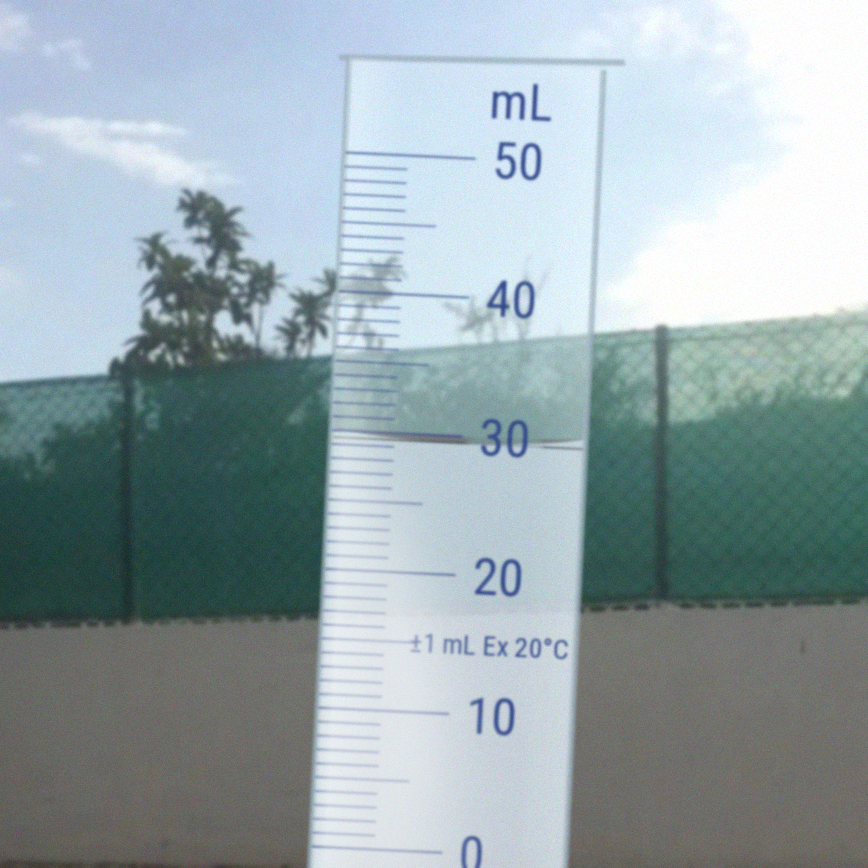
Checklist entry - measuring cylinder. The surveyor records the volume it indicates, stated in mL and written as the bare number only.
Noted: 29.5
